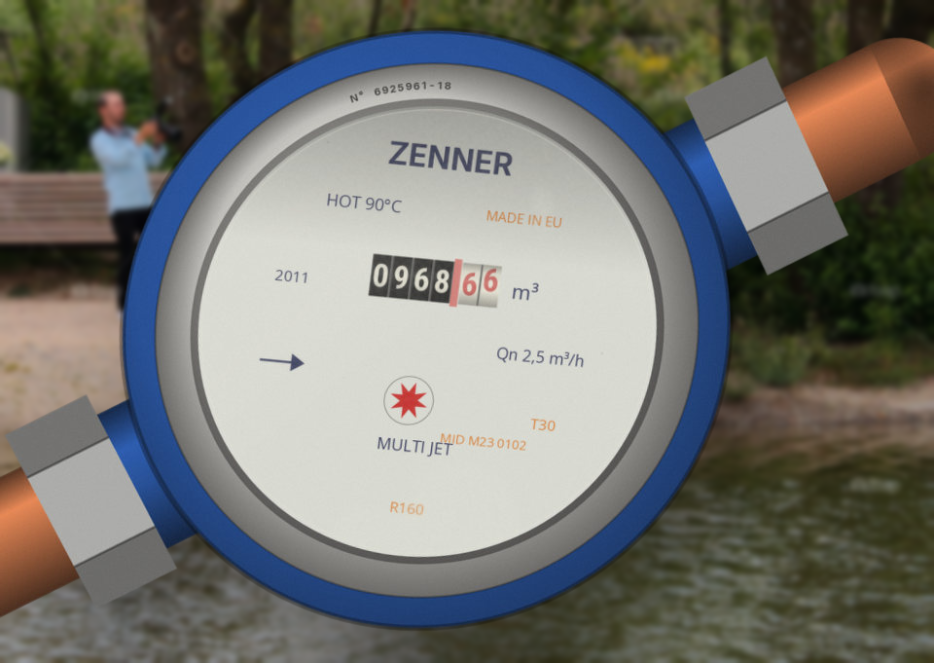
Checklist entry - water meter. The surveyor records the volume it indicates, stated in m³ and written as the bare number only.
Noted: 968.66
